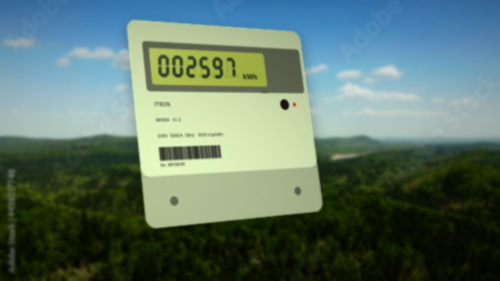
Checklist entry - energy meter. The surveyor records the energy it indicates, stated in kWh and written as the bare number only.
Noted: 2597
